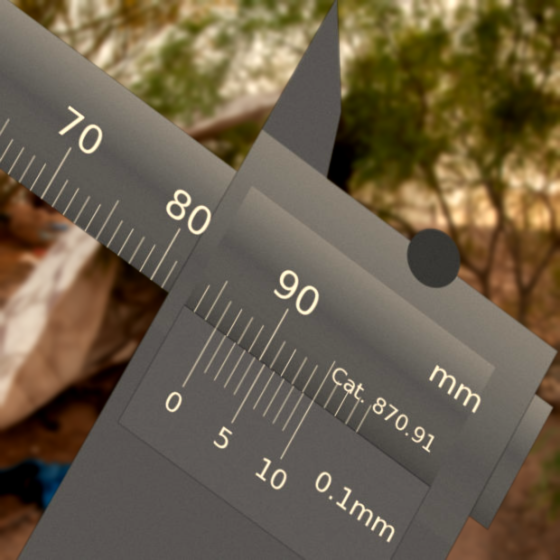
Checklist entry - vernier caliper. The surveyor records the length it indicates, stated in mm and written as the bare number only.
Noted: 86.0
